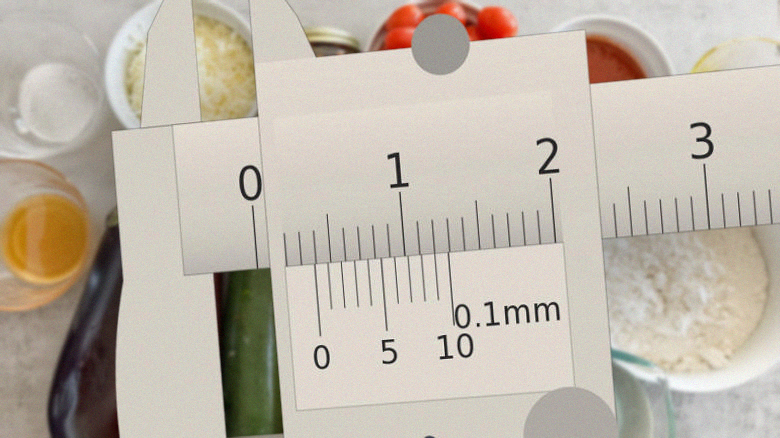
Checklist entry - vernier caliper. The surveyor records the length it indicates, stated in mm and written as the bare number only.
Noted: 3.9
